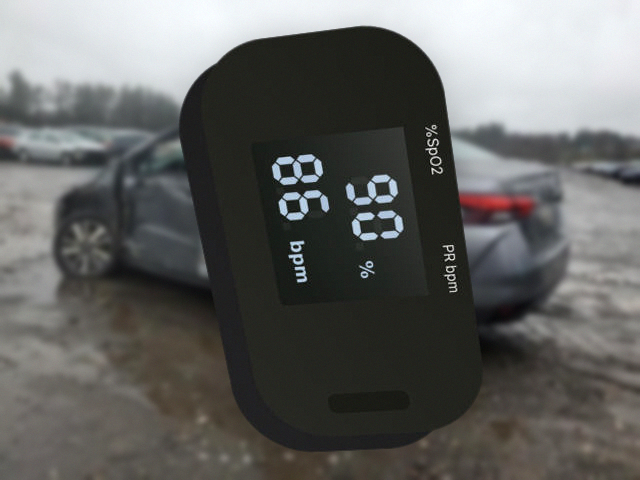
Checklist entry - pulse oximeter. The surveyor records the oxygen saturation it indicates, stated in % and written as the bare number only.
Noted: 90
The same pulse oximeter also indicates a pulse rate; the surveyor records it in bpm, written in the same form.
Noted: 86
